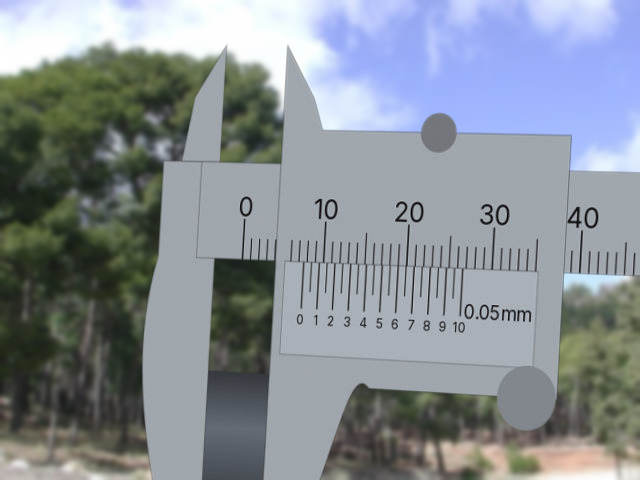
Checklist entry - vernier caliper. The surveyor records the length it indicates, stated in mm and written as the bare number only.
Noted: 7.6
